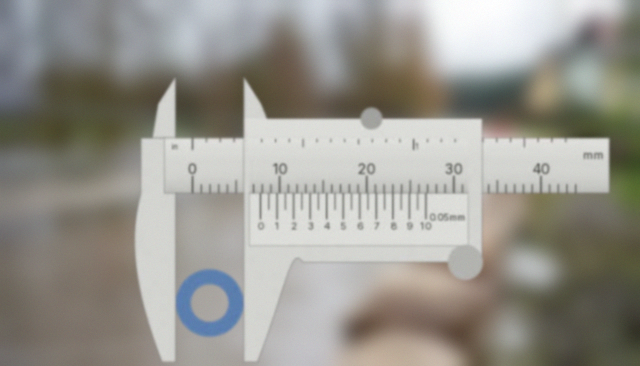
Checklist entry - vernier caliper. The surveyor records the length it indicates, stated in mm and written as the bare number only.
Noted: 7.8
